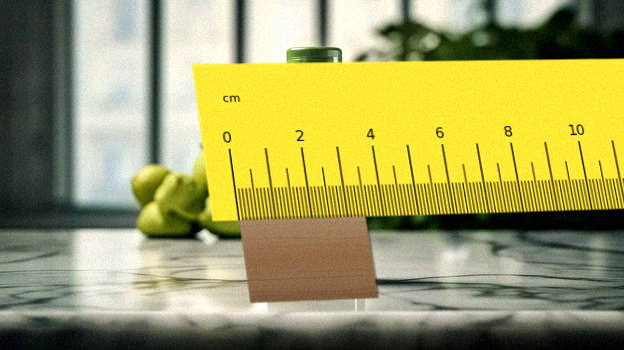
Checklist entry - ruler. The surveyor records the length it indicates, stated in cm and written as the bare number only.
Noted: 3.5
